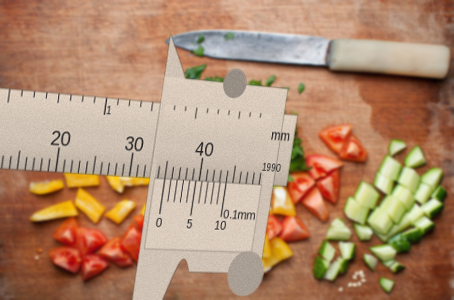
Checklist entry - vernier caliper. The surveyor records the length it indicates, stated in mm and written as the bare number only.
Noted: 35.0
